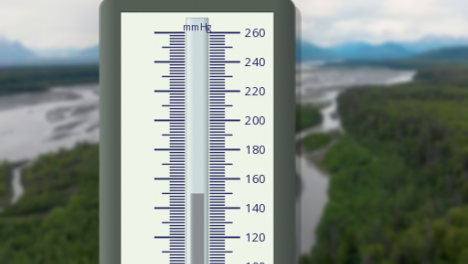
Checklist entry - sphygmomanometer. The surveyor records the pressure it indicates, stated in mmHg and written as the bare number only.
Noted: 150
